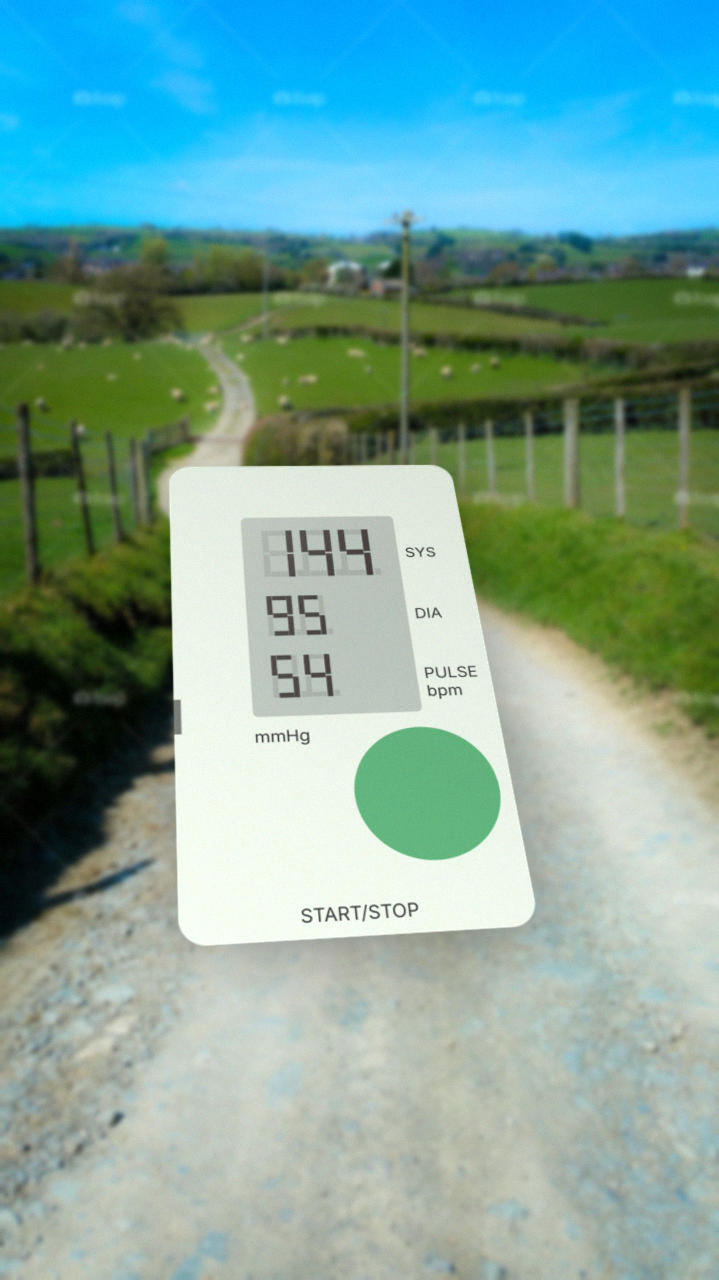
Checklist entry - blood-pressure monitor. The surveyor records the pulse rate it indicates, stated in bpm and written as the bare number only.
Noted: 54
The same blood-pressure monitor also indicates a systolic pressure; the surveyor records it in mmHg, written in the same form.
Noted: 144
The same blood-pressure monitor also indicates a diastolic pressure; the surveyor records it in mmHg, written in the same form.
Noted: 95
